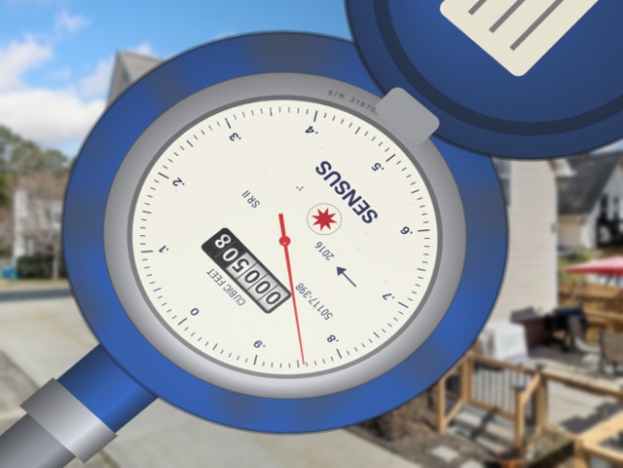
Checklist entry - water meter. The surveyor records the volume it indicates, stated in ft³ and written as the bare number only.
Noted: 507.84
